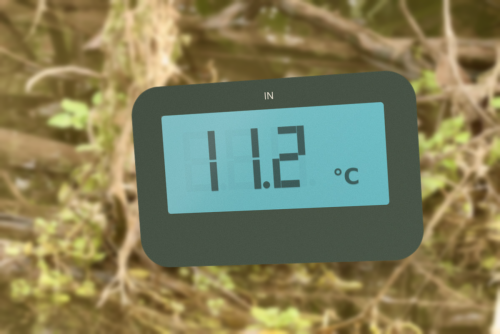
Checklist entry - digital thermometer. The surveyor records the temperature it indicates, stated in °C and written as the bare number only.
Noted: 11.2
